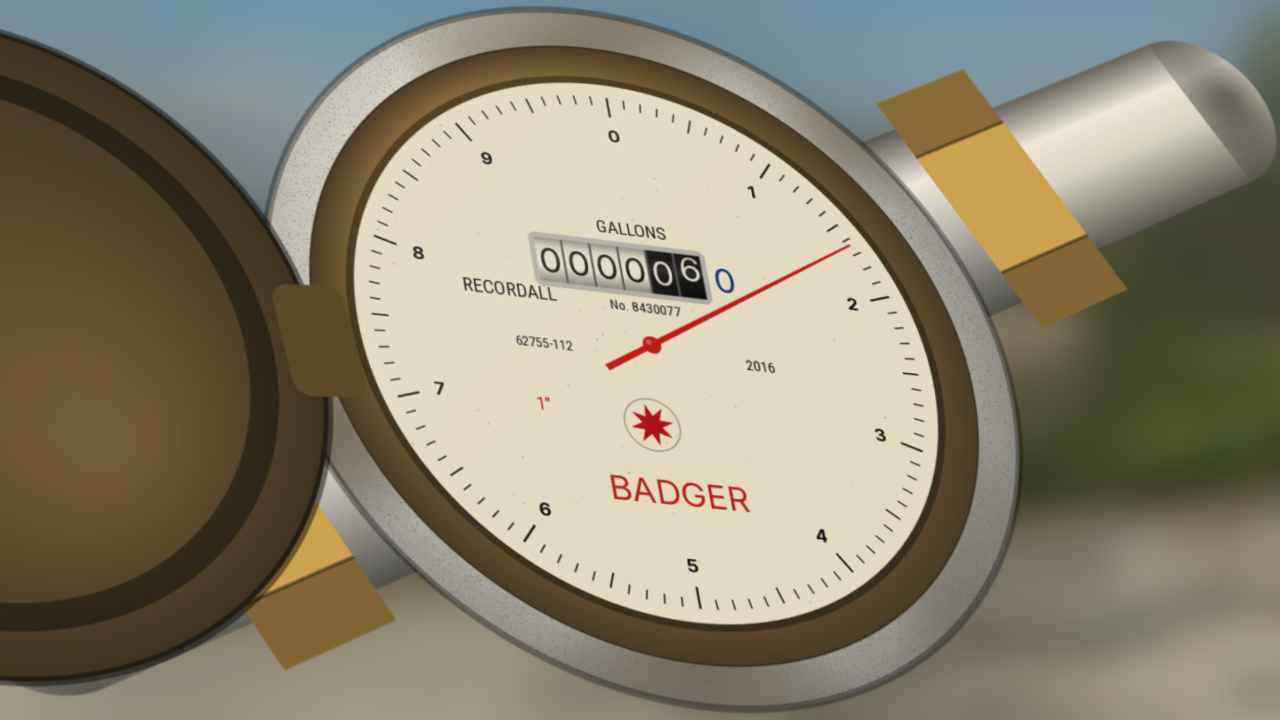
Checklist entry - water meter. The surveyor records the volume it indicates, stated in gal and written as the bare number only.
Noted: 61.6
